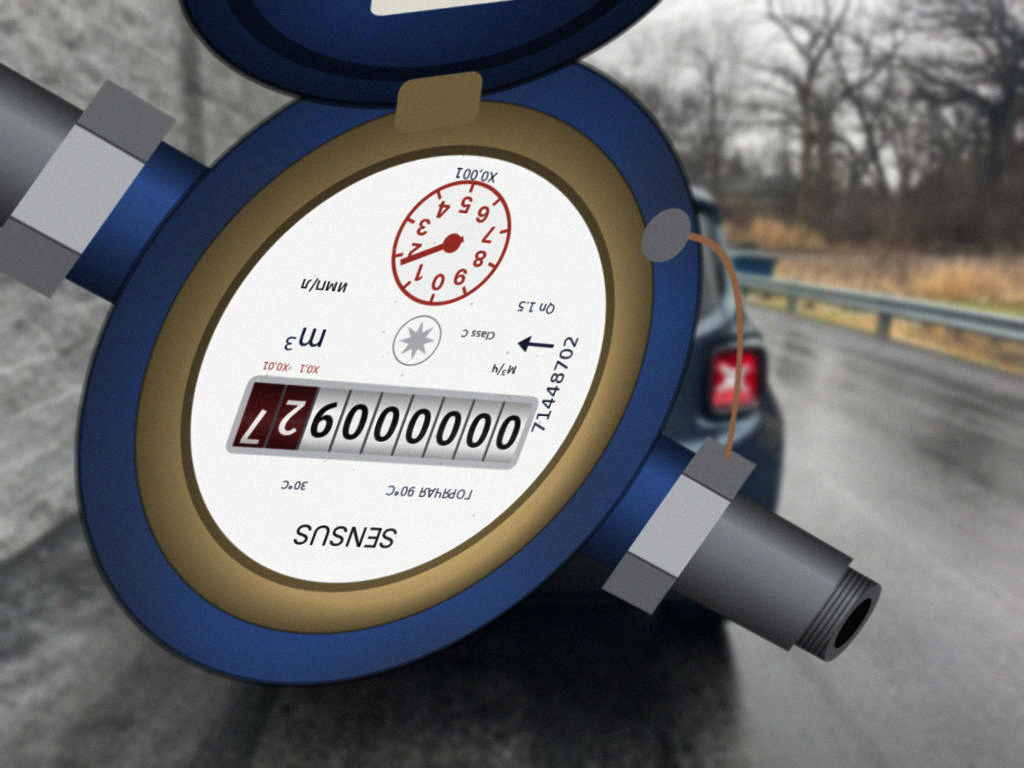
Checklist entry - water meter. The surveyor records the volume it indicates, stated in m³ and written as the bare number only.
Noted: 9.271
